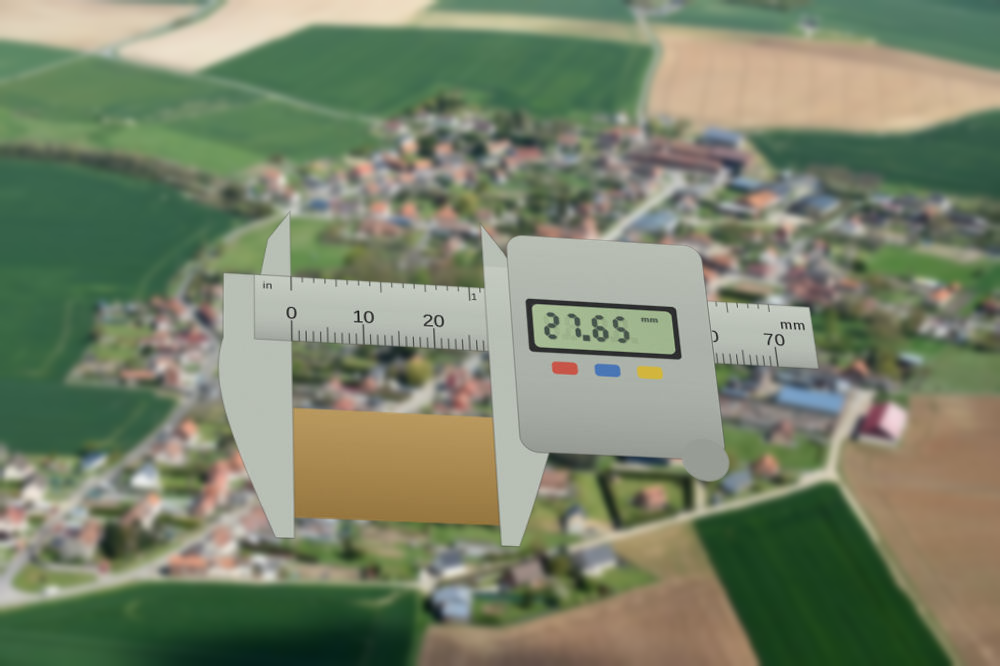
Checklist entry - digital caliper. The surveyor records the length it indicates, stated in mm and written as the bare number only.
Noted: 27.65
